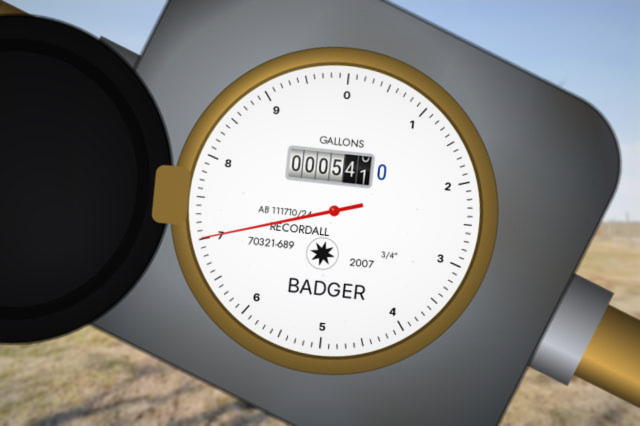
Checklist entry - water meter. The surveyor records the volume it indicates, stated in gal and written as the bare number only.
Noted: 5407.0
